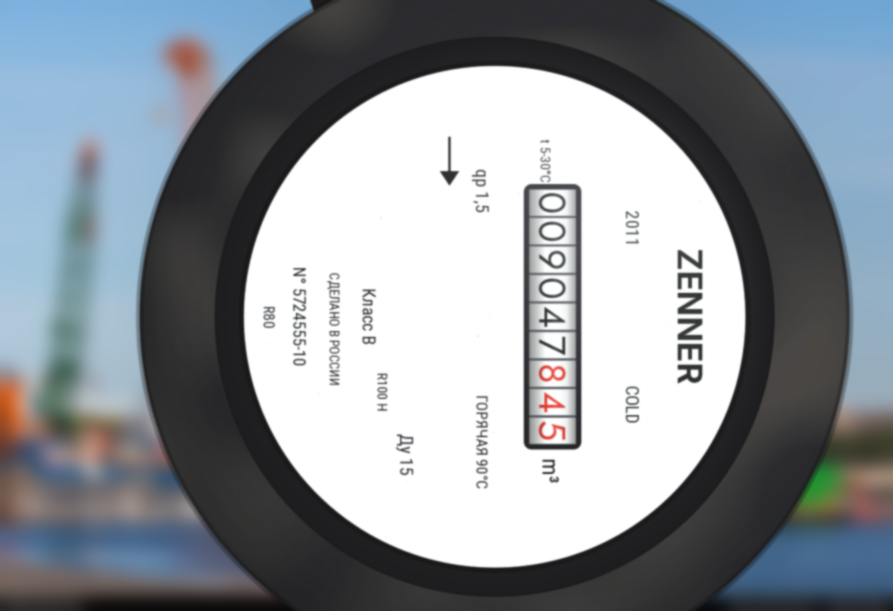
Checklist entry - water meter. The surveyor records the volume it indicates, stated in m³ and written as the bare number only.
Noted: 9047.845
